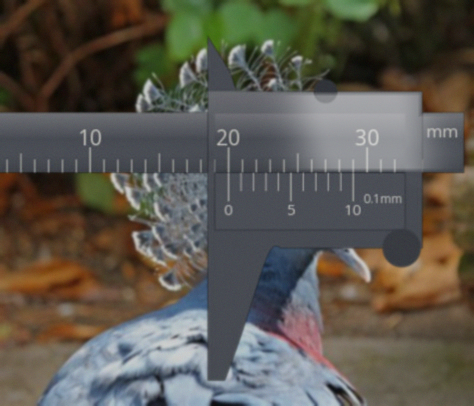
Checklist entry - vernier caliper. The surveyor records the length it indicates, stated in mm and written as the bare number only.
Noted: 20.0
